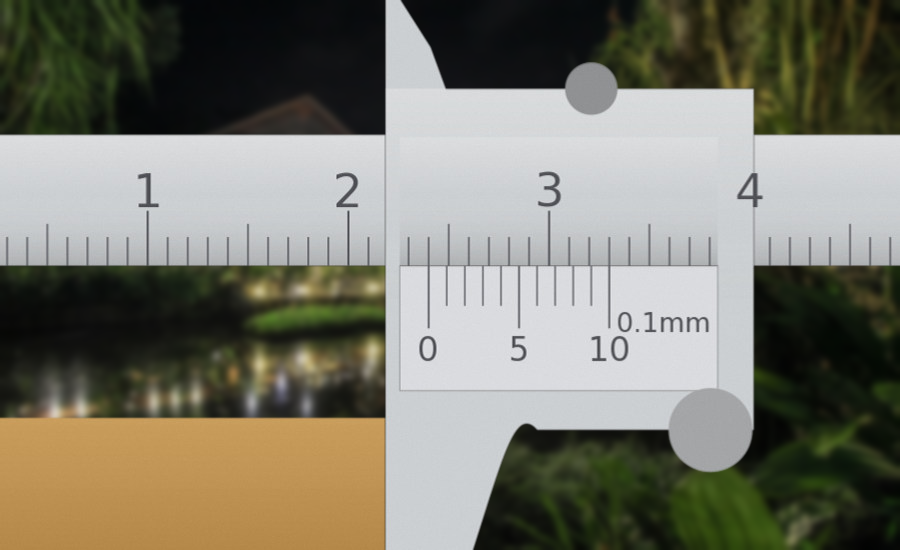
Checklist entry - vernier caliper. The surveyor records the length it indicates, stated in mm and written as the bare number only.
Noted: 24.0
